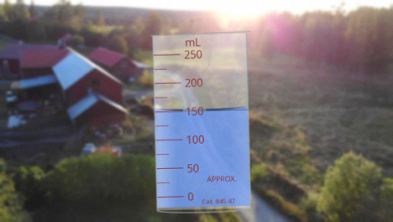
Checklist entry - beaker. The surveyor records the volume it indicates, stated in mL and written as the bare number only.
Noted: 150
